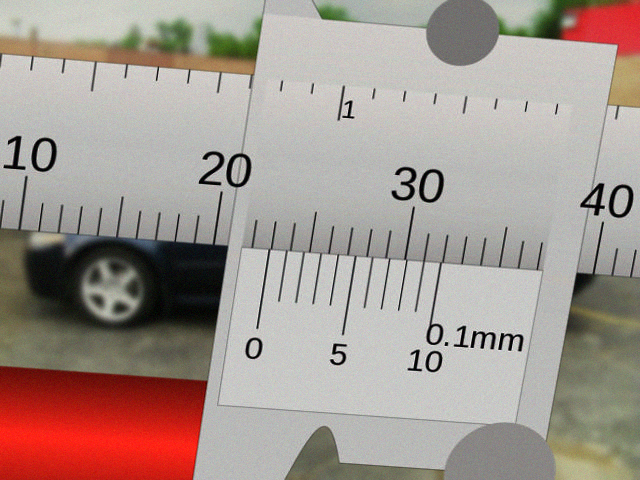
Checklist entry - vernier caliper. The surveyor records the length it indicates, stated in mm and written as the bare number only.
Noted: 22.9
